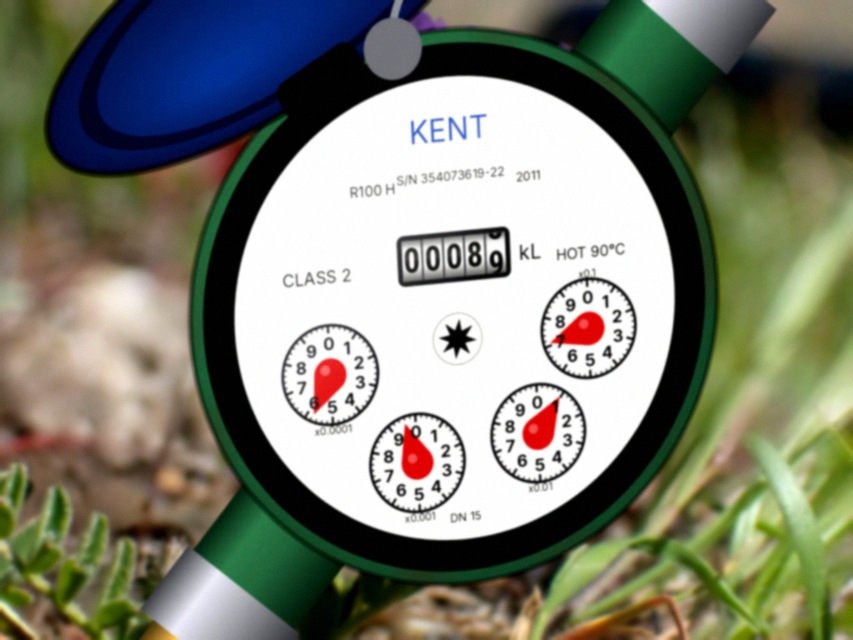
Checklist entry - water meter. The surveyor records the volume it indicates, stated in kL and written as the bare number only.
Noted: 88.7095
